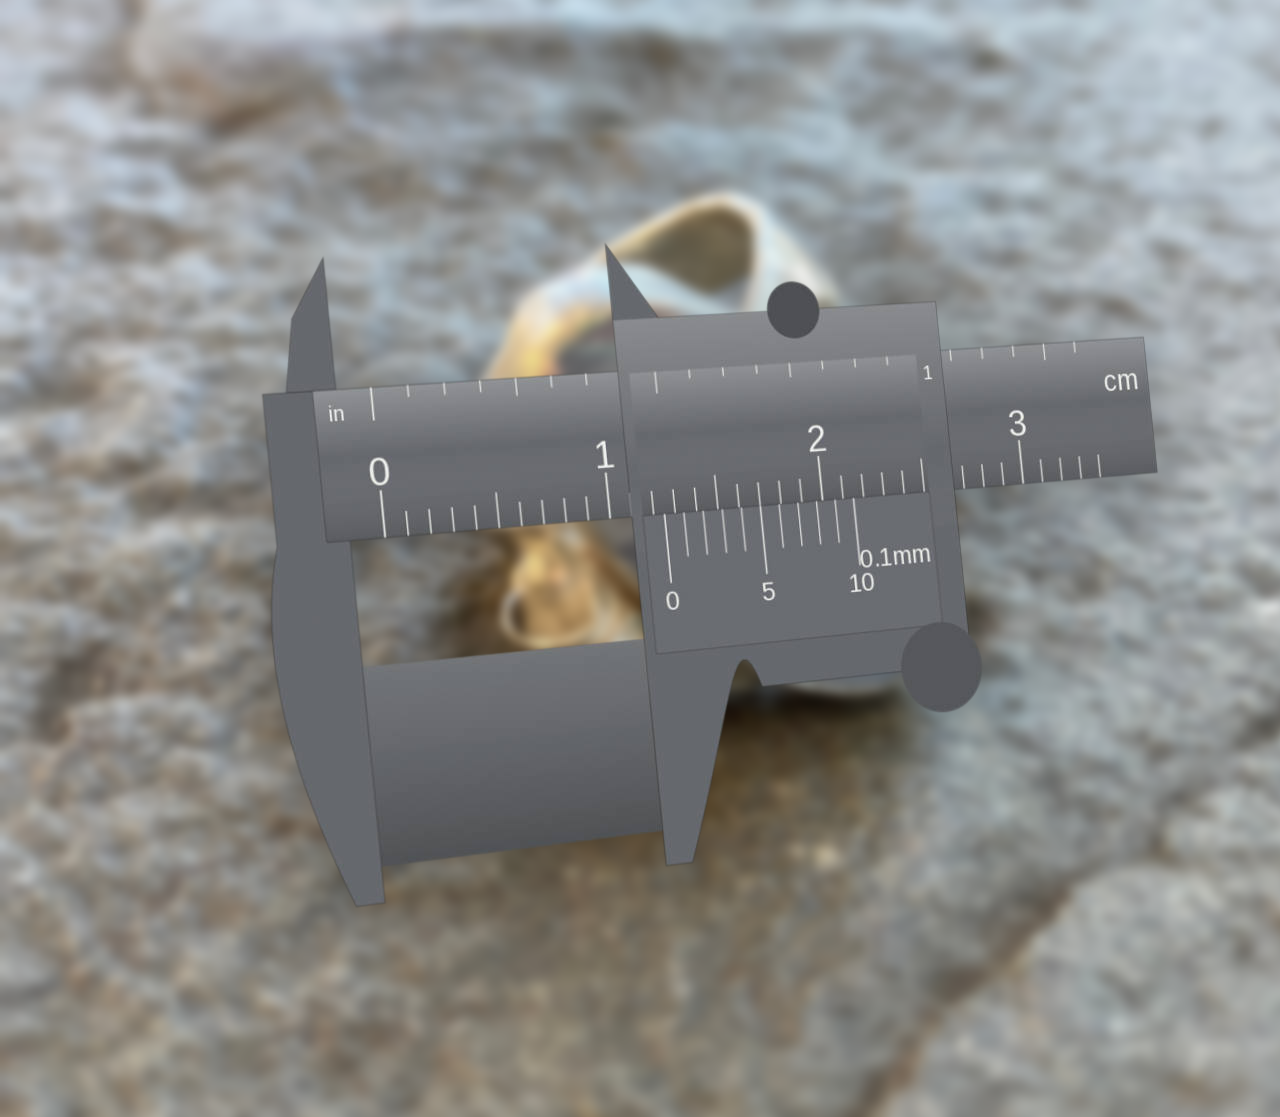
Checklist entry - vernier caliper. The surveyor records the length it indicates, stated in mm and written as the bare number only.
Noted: 12.5
